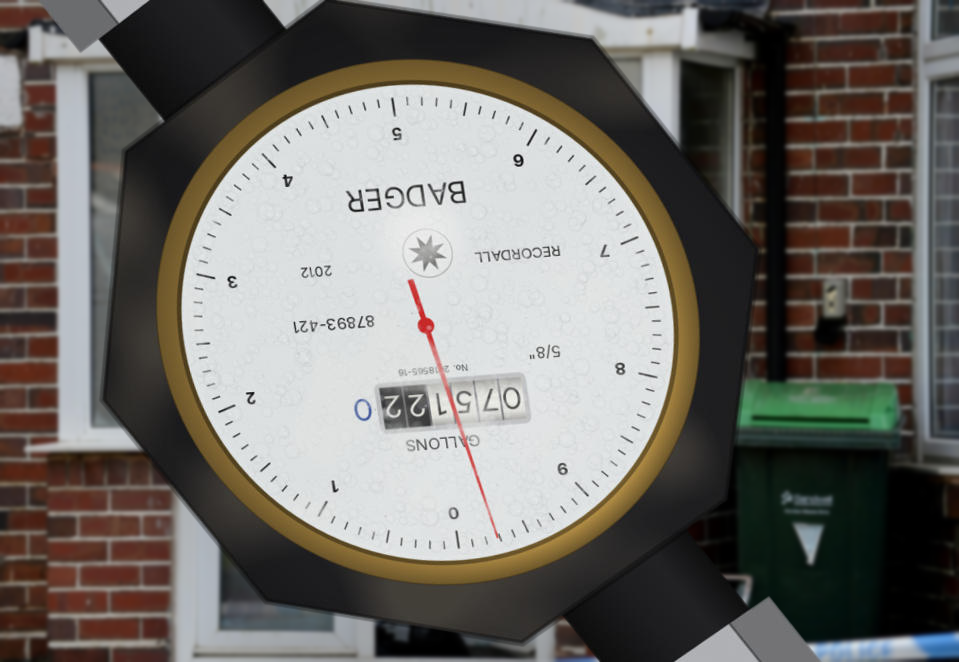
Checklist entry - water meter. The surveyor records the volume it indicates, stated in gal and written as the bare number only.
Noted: 751219.7
